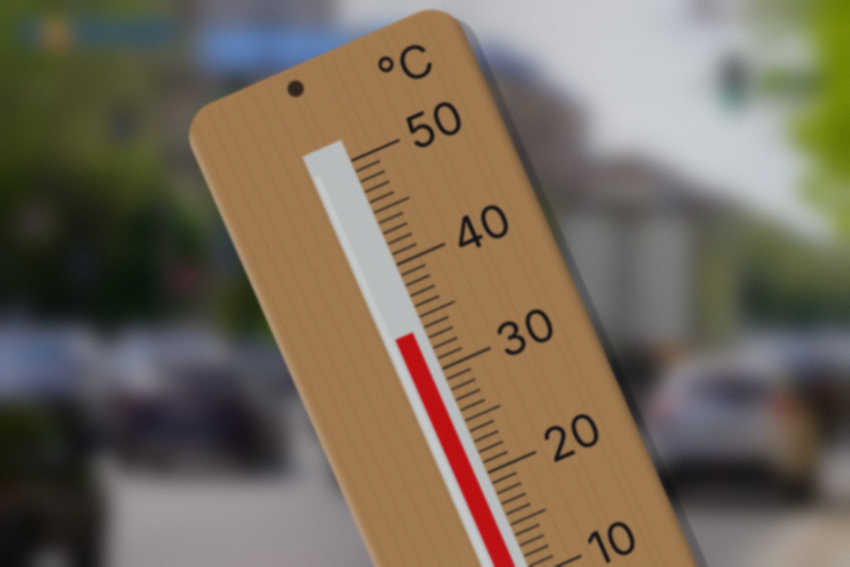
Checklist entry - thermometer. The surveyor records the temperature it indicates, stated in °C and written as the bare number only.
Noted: 34
